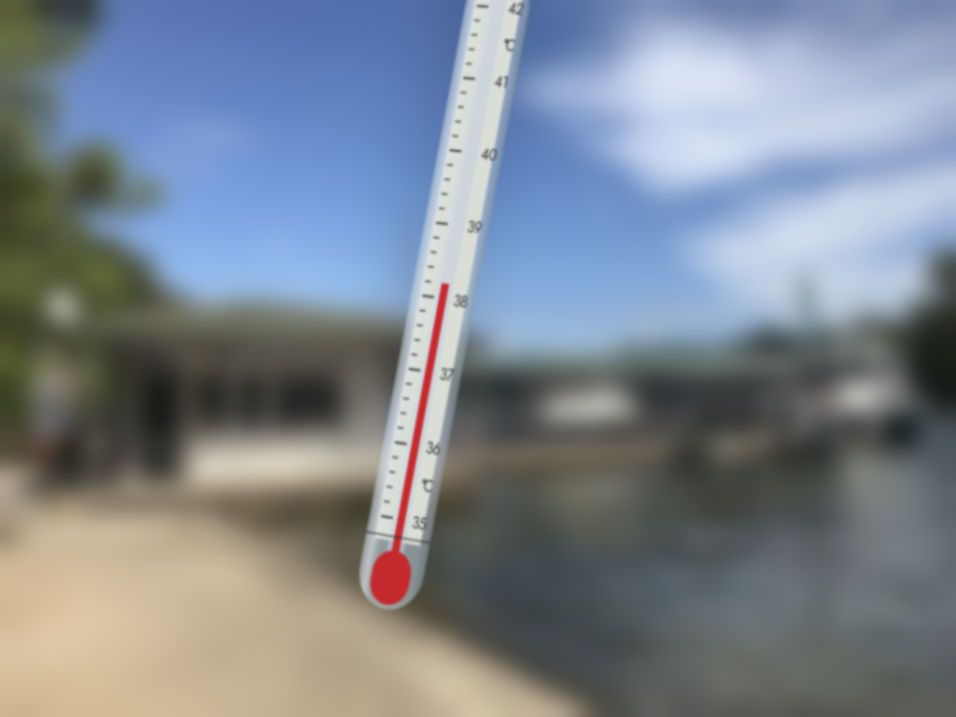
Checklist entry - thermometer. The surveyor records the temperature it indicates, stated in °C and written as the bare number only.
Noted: 38.2
